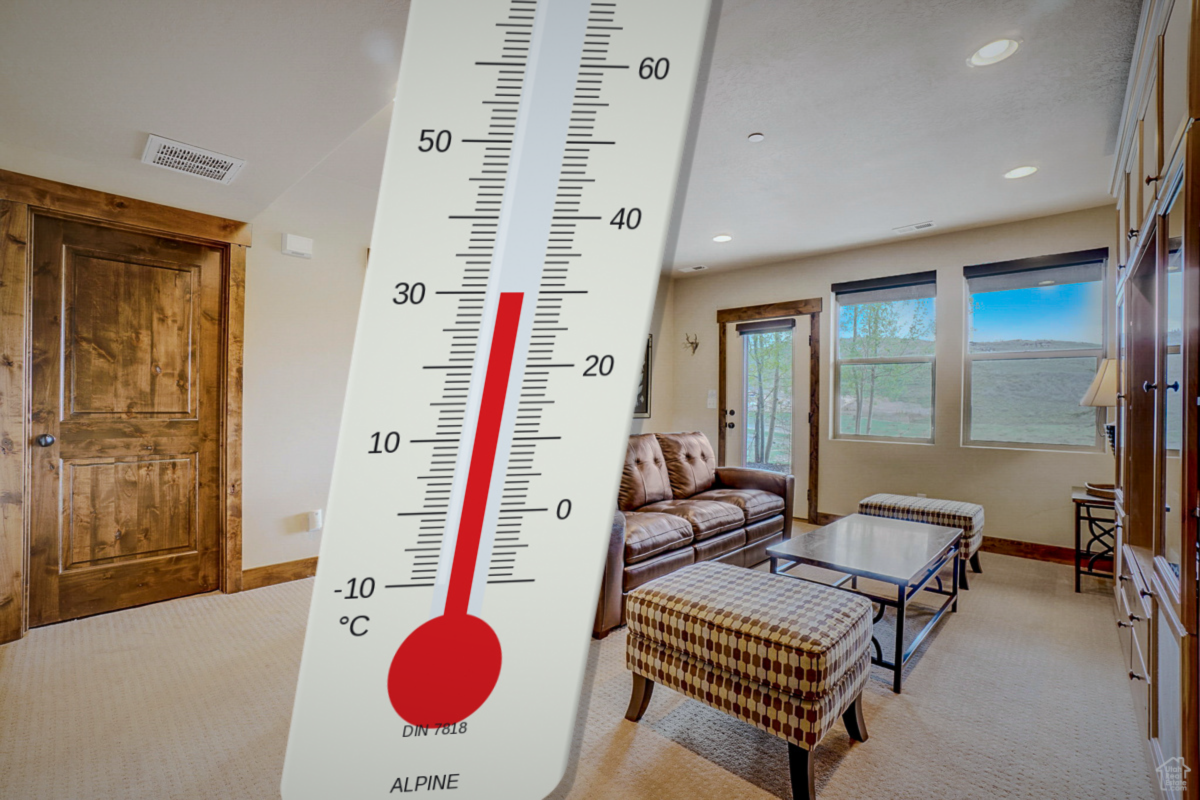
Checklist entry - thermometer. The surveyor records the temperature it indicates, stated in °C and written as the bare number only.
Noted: 30
